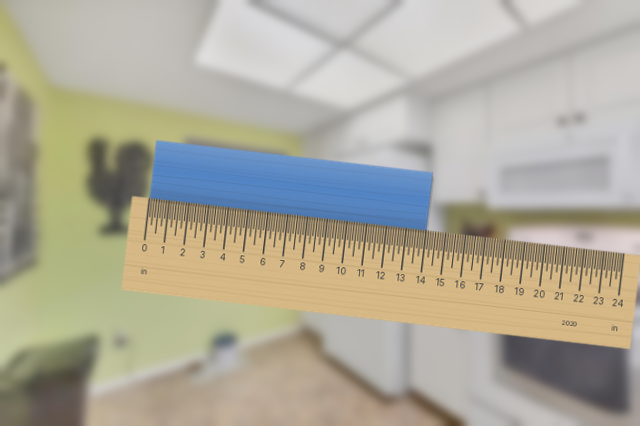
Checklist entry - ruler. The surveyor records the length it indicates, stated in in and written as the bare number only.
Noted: 14
